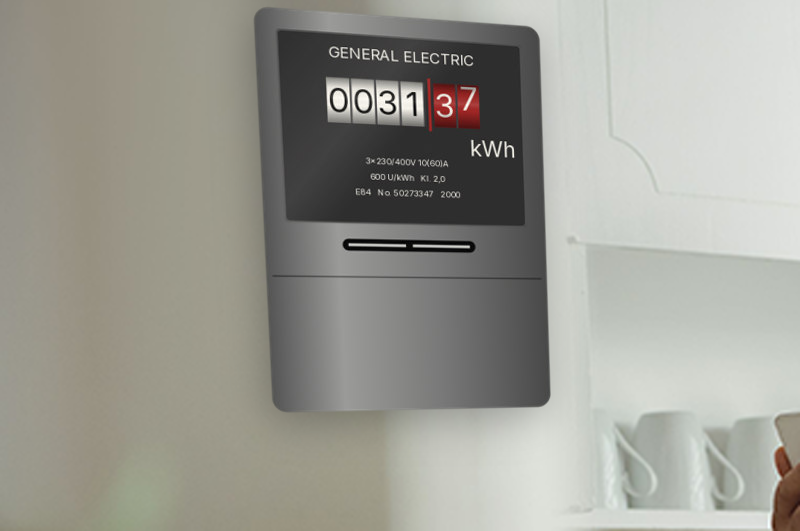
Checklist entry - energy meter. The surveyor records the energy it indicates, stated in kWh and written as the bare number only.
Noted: 31.37
